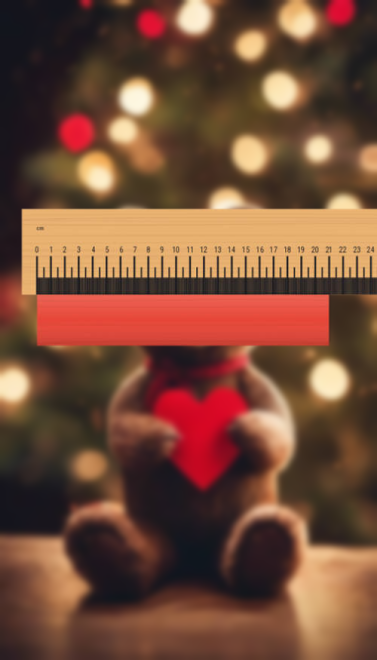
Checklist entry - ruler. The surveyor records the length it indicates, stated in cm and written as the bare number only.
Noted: 21
